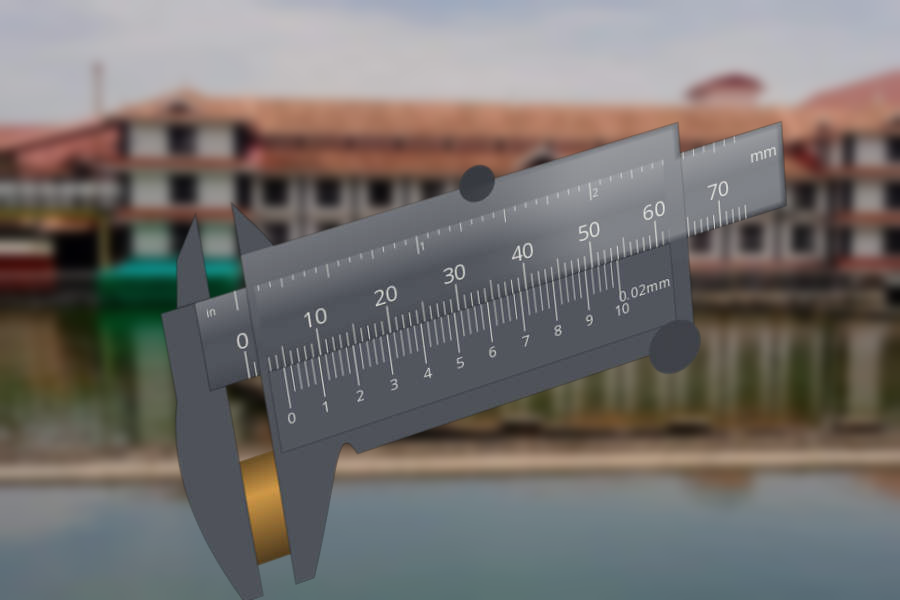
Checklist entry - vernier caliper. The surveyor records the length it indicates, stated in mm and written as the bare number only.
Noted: 4.8
